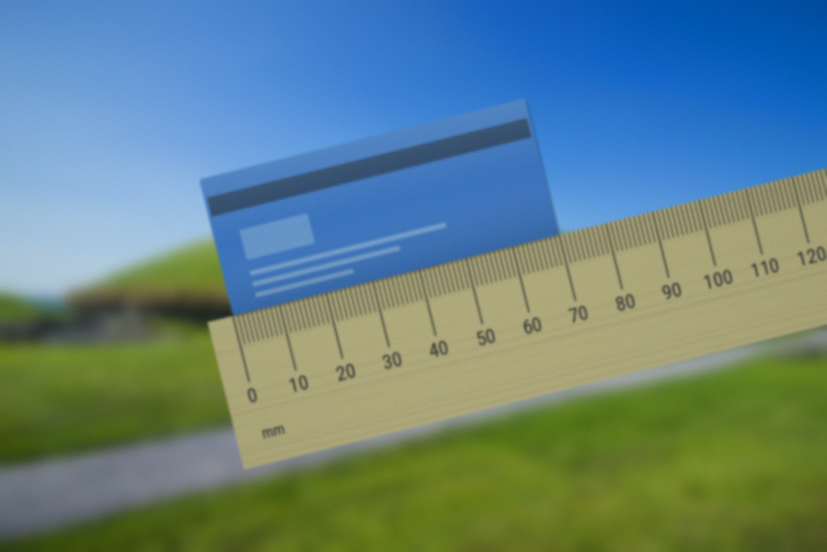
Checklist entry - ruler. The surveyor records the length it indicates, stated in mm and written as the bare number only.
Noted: 70
